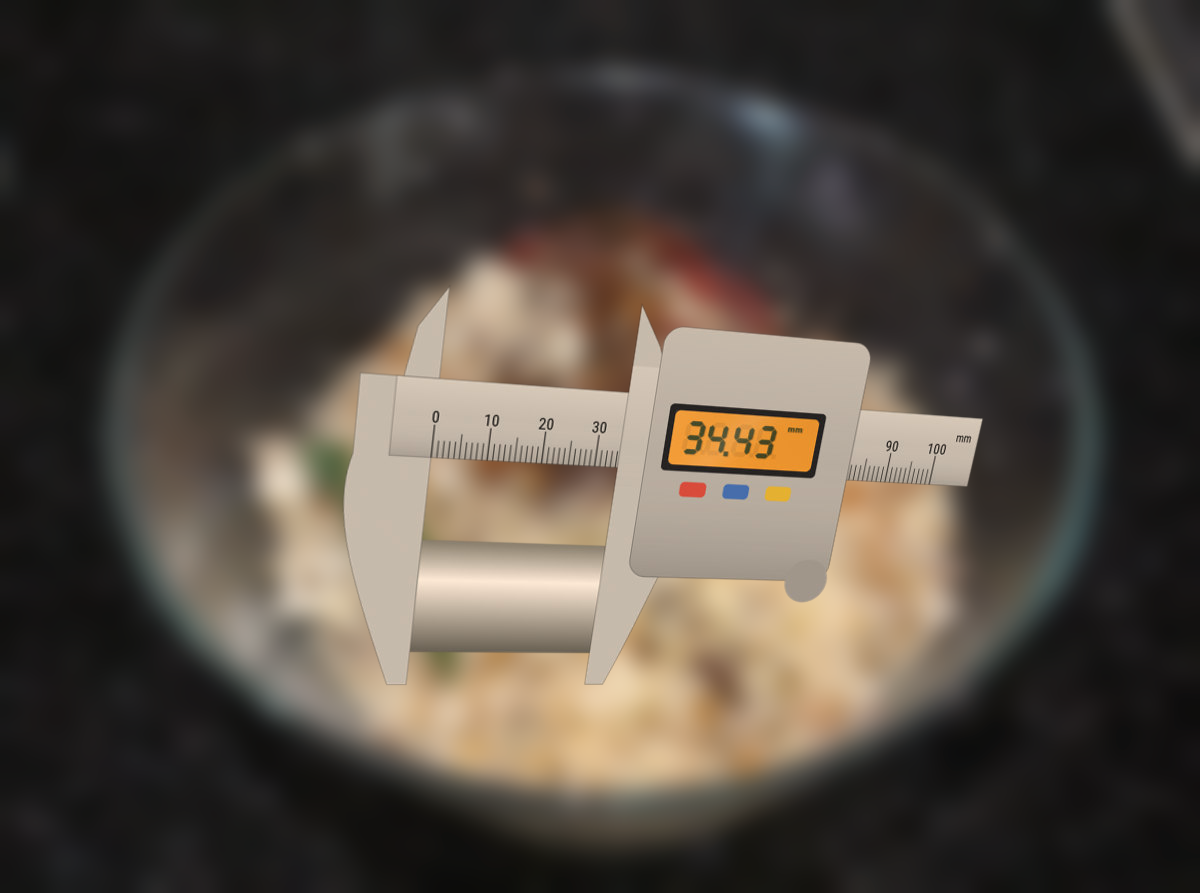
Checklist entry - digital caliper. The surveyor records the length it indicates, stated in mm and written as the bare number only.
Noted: 34.43
